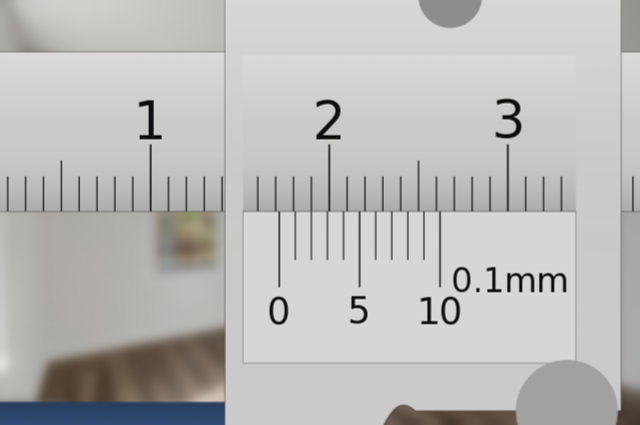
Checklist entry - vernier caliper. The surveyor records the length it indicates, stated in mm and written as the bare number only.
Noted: 17.2
